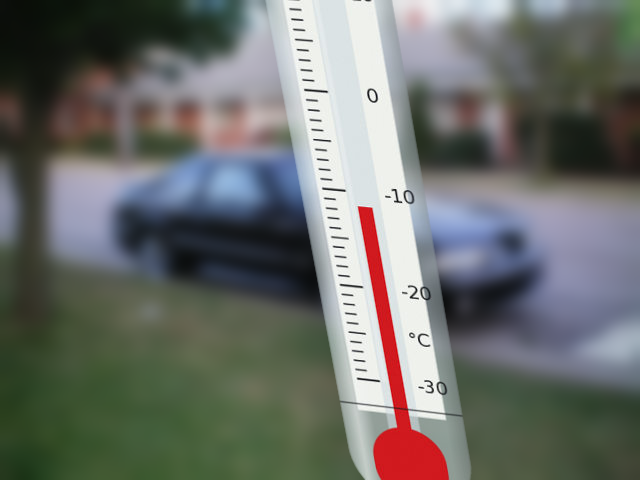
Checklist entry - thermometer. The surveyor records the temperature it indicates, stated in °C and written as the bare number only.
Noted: -11.5
